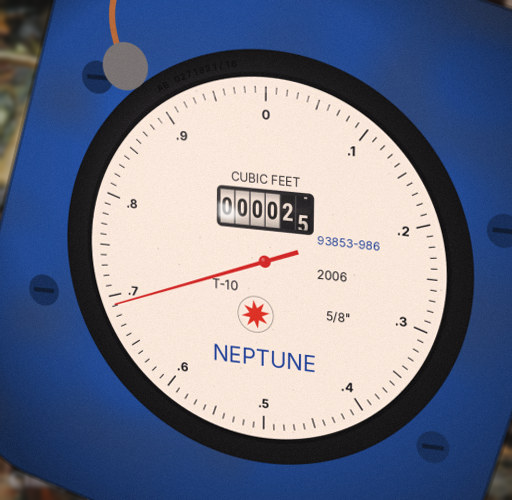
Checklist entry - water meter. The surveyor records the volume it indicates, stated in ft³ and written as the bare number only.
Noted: 24.69
